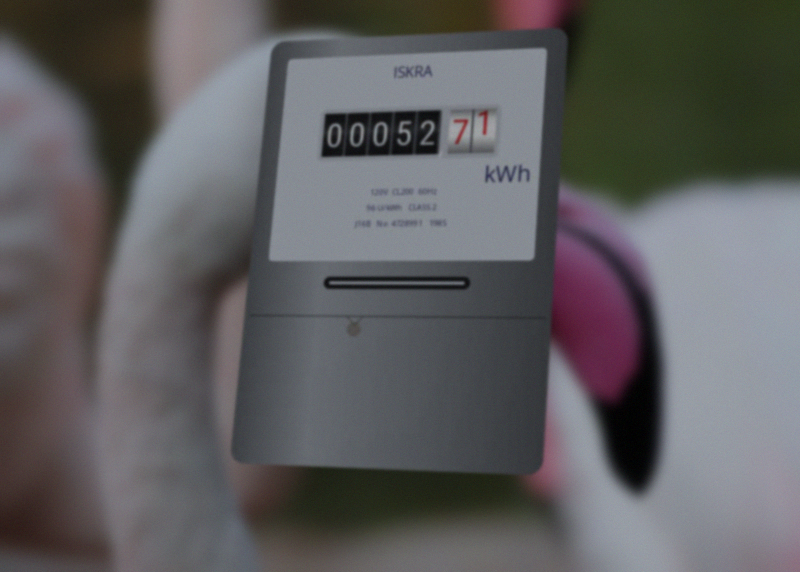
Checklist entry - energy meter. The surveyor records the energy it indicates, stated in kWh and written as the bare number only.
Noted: 52.71
